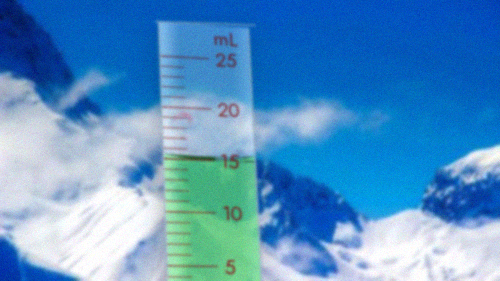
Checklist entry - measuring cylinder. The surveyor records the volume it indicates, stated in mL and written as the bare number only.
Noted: 15
